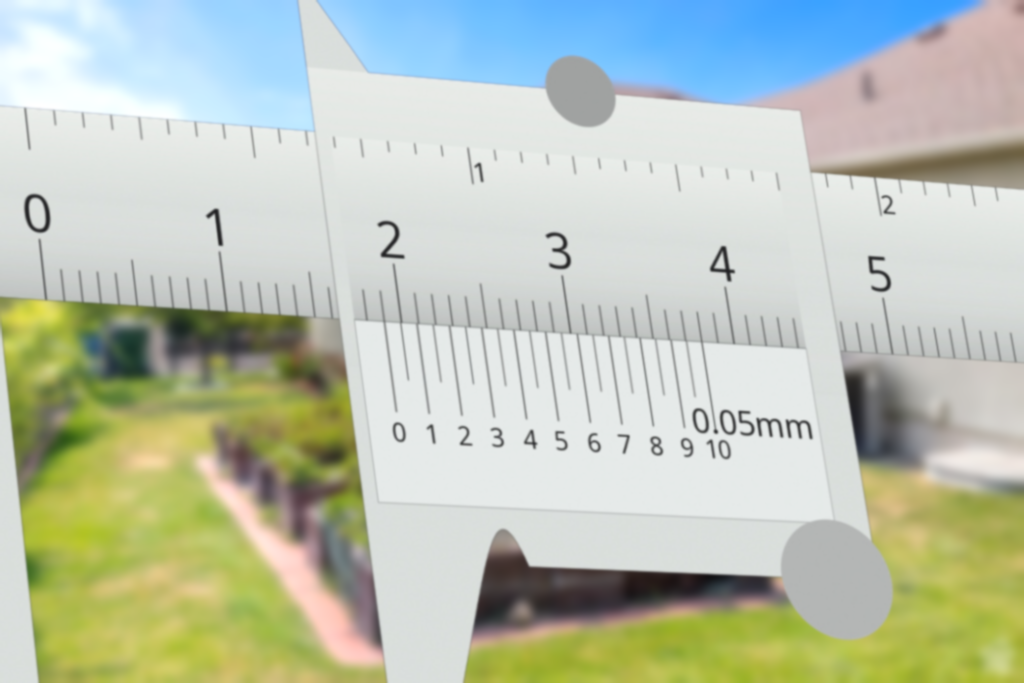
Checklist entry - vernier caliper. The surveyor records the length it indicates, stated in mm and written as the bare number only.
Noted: 19.0
